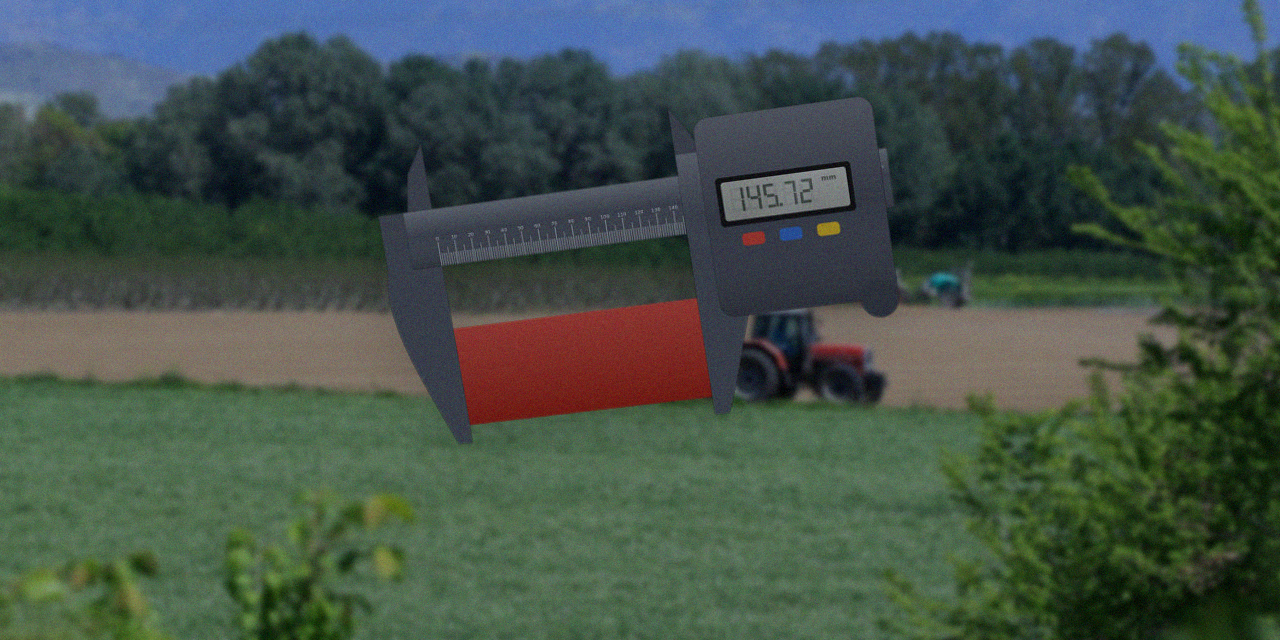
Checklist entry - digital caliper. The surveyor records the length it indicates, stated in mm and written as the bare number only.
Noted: 145.72
